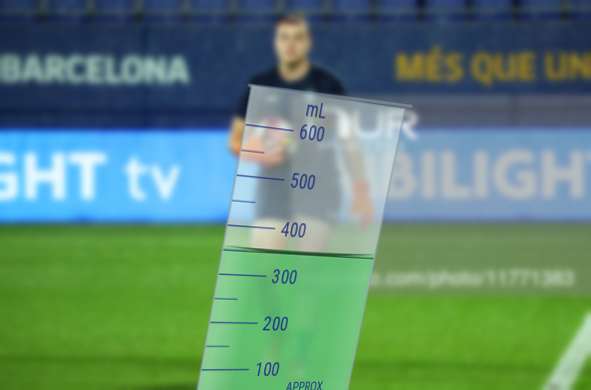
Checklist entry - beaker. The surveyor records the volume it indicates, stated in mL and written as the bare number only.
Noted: 350
